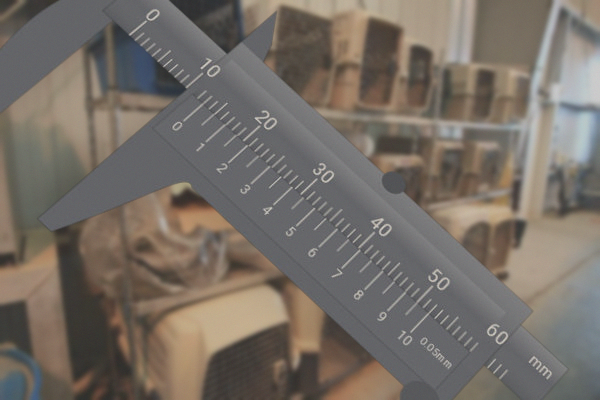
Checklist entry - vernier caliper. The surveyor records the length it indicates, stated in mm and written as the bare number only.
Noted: 13.0
